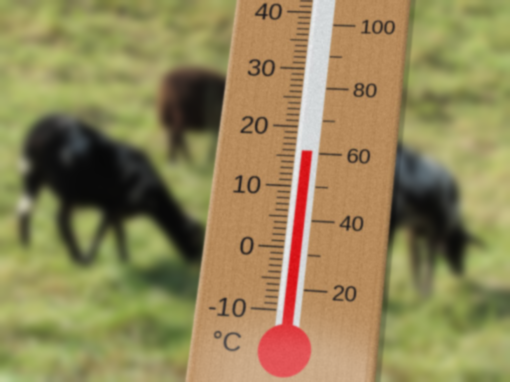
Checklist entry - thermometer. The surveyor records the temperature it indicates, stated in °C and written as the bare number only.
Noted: 16
